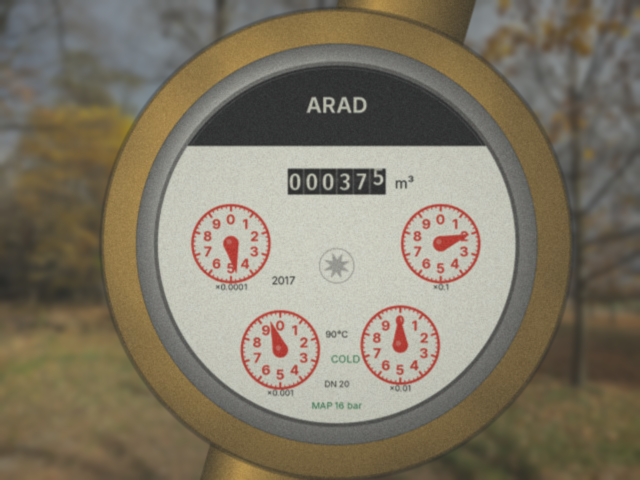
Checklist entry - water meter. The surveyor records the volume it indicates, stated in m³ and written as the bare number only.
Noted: 375.1994
